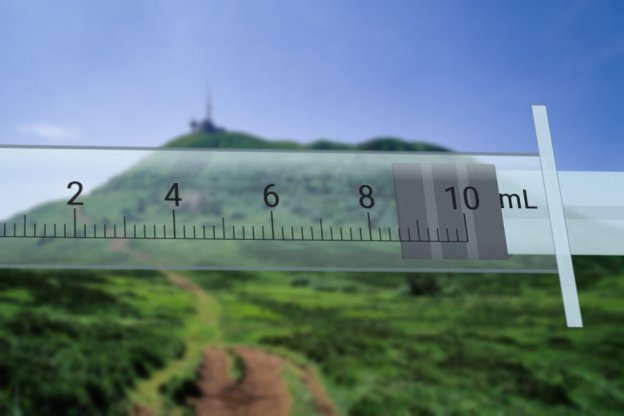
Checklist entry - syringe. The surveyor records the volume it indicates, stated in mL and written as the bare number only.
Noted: 8.6
